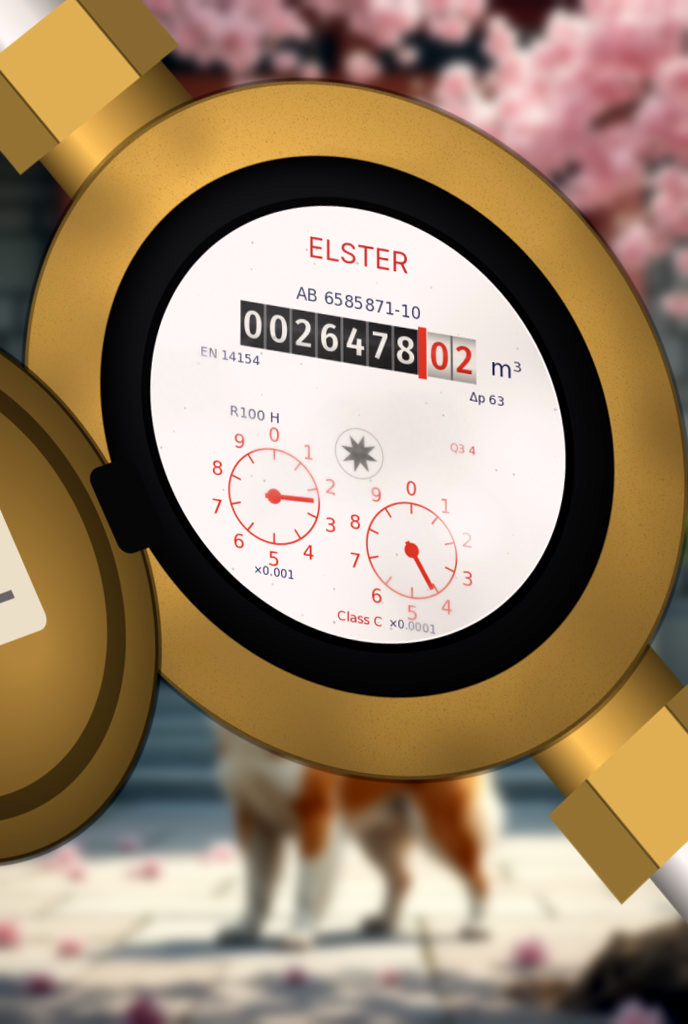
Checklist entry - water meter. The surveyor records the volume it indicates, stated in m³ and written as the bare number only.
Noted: 26478.0224
